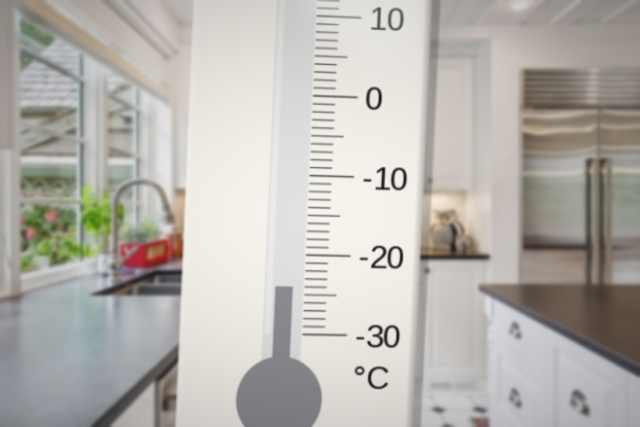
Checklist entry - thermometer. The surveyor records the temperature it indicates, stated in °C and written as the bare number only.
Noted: -24
